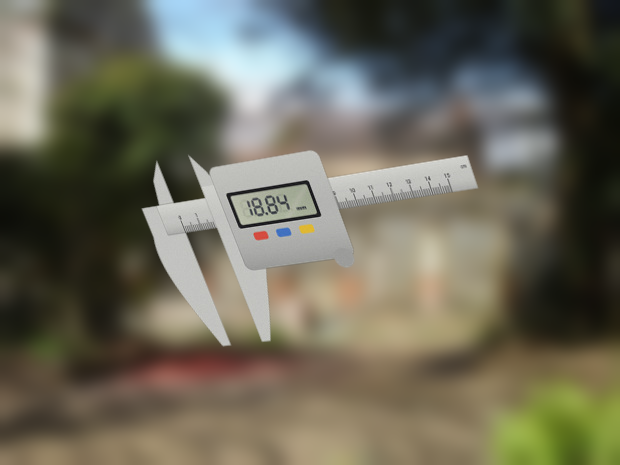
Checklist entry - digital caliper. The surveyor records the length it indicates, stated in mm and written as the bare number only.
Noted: 18.84
